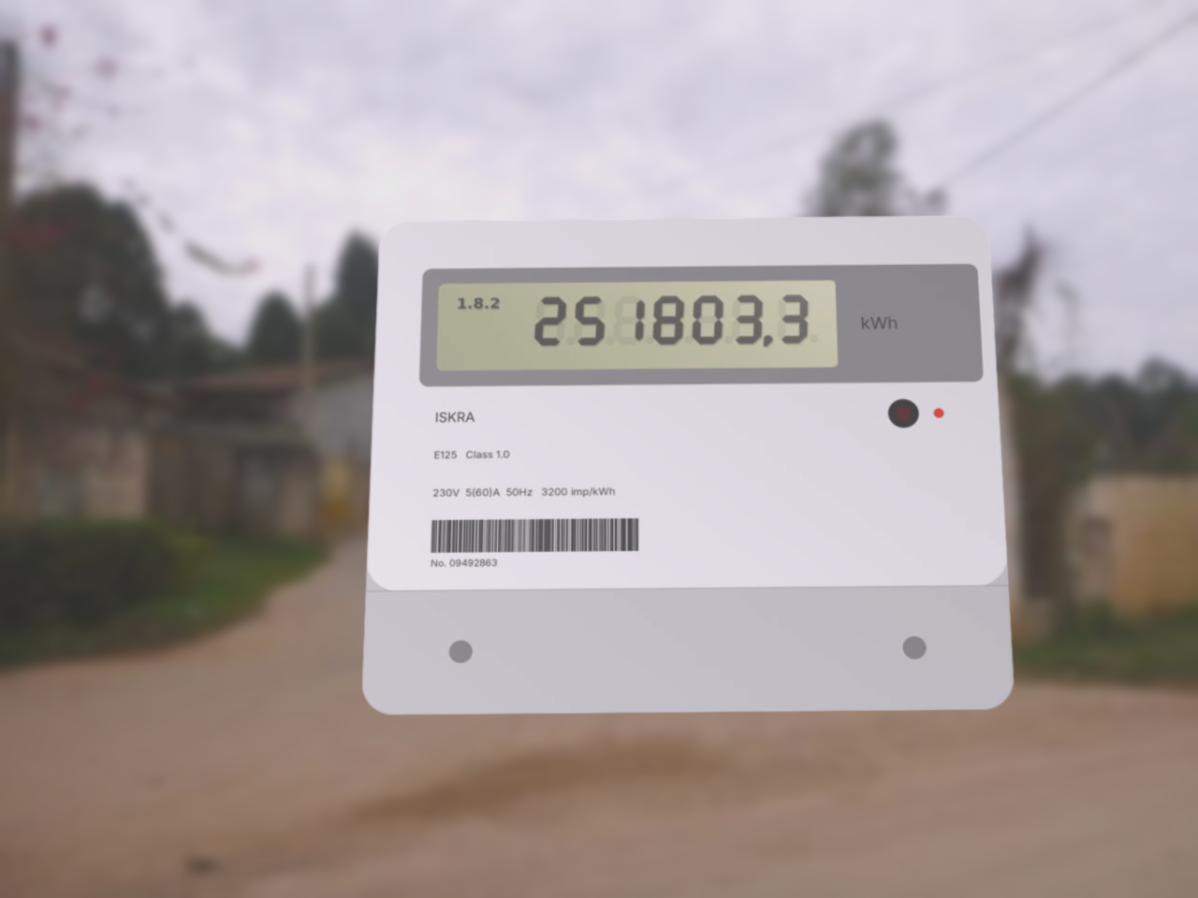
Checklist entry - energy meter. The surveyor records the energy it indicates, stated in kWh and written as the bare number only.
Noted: 251803.3
